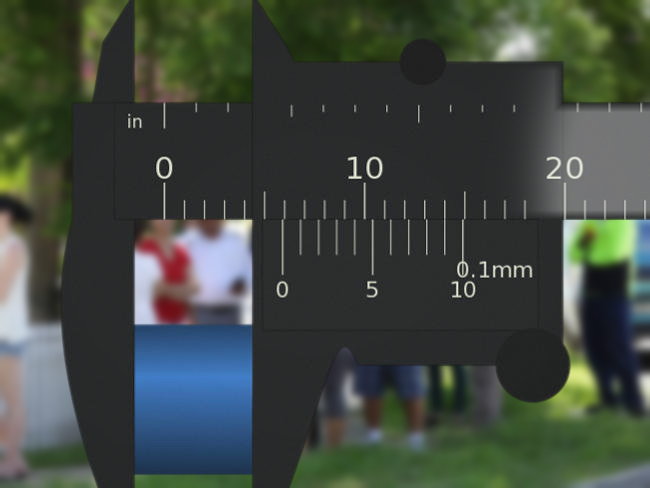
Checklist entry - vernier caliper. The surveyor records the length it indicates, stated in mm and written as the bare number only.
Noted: 5.9
